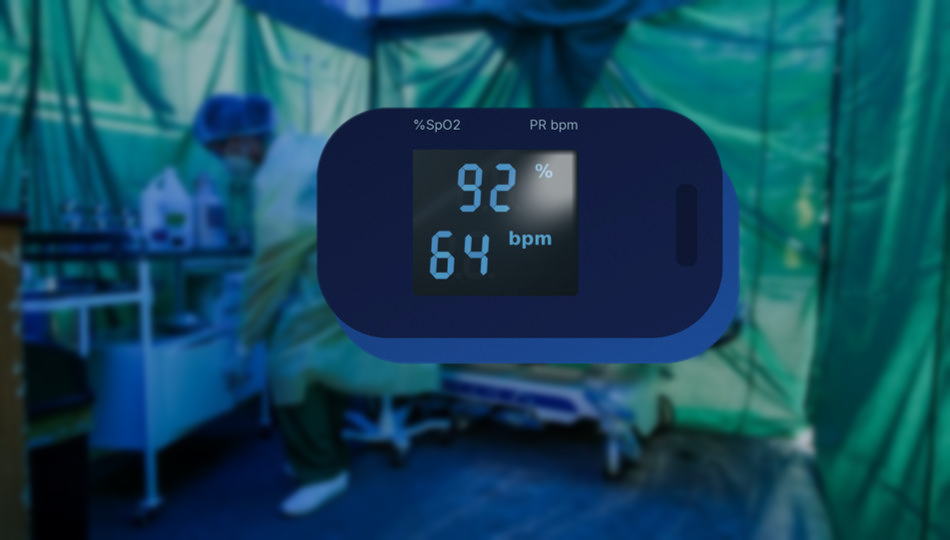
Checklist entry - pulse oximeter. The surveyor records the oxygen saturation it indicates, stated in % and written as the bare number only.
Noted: 92
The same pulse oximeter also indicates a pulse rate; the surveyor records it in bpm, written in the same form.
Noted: 64
